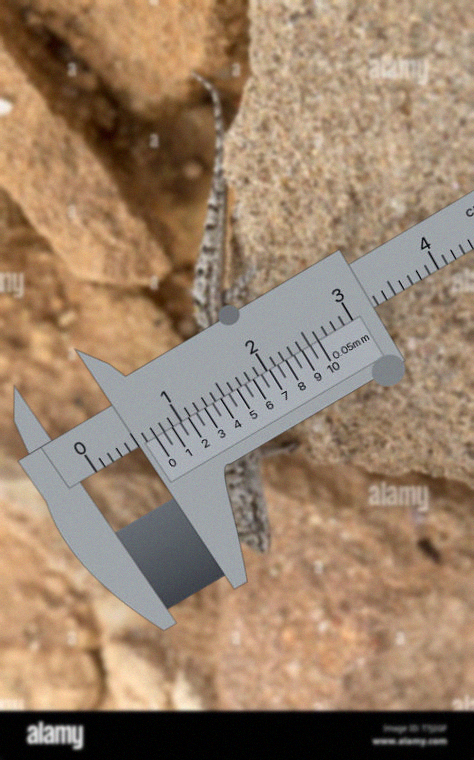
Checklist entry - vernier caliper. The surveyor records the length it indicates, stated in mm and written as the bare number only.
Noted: 7.0
